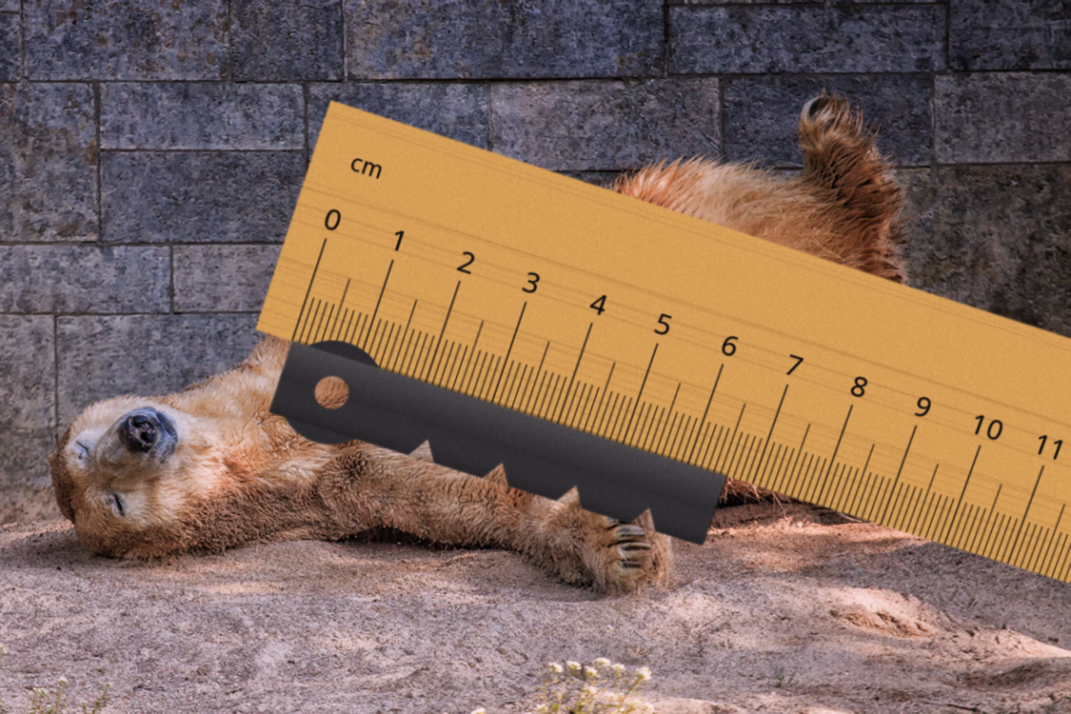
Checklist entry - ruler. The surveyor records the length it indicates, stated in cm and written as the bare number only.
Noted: 6.6
